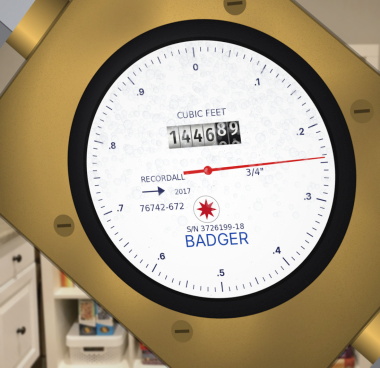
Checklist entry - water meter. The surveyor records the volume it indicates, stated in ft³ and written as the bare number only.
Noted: 144689.24
